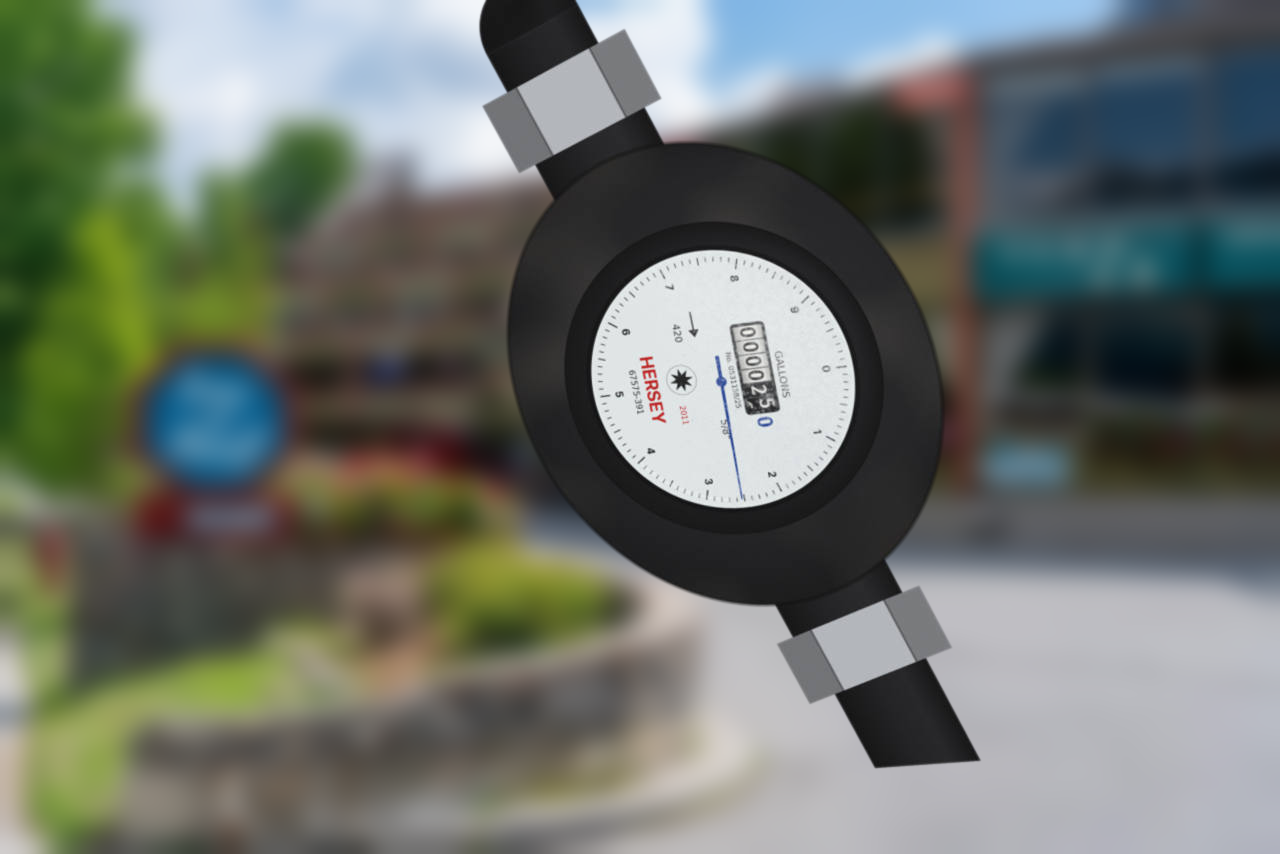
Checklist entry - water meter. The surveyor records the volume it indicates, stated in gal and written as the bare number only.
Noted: 252.5
